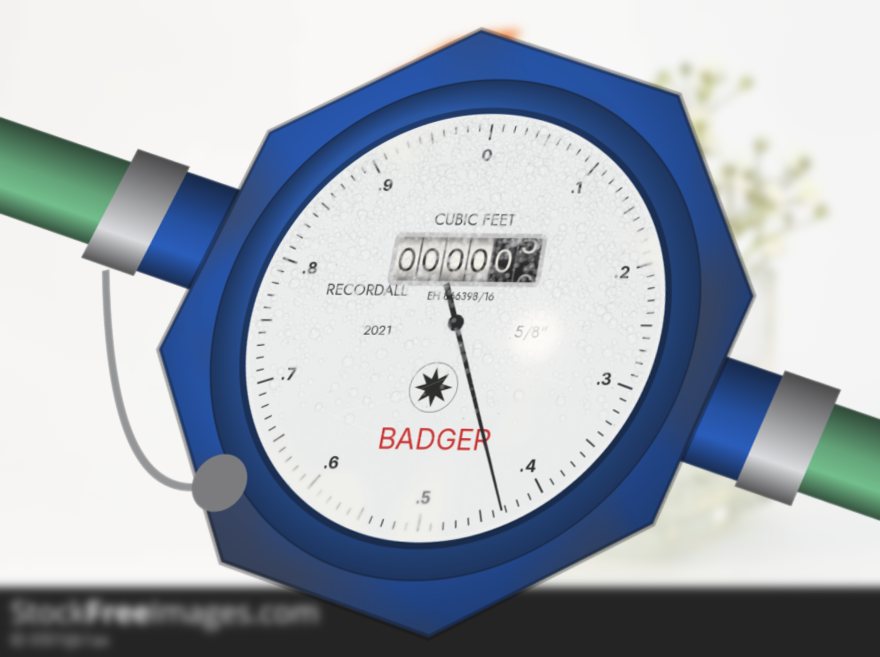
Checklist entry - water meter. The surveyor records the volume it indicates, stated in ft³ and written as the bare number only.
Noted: 5.43
